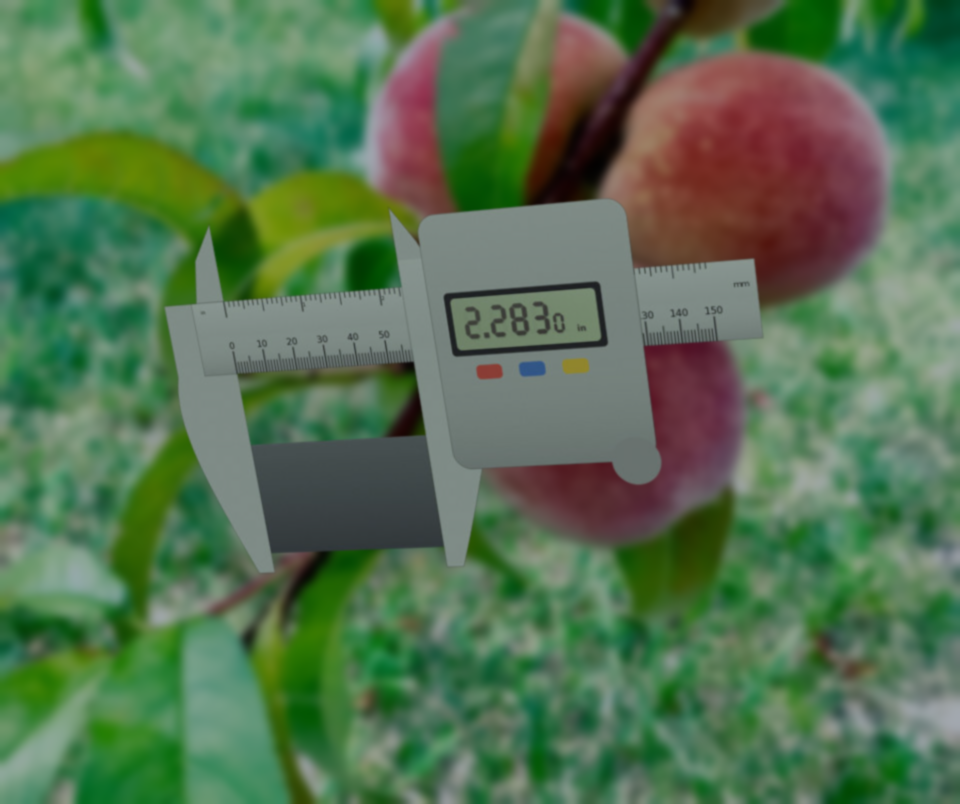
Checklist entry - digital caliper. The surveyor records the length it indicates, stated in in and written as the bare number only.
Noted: 2.2830
